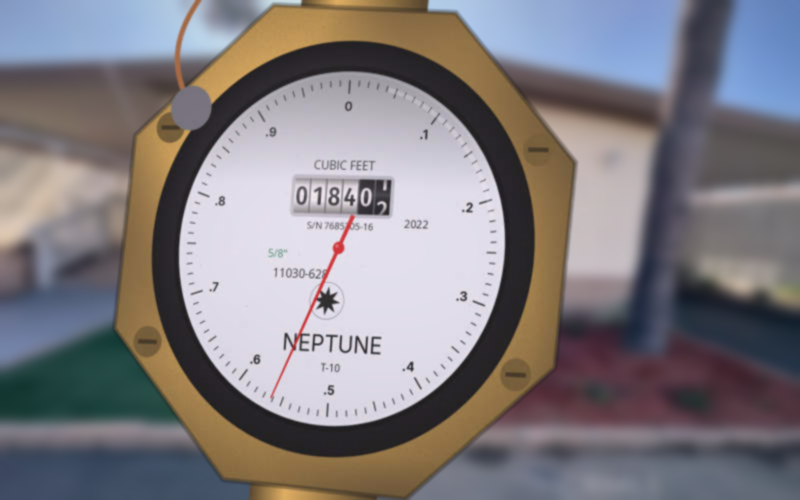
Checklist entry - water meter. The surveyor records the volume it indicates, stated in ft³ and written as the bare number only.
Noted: 18401.56
